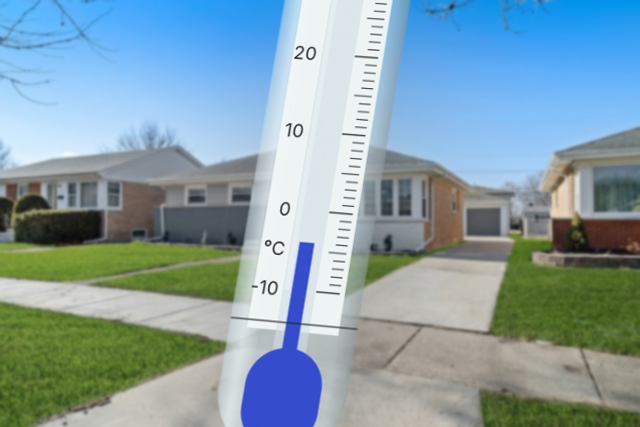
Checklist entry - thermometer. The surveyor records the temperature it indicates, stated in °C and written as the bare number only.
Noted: -4
